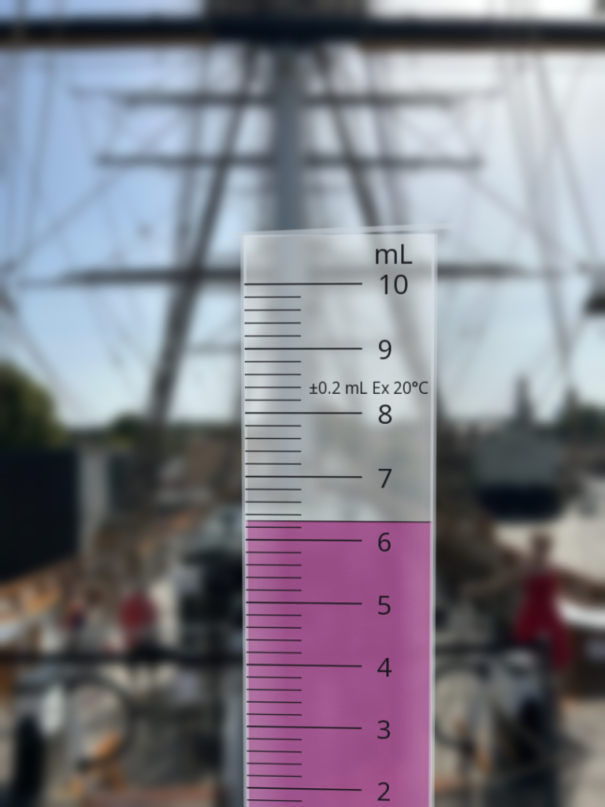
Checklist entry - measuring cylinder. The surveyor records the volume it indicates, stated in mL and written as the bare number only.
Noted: 6.3
